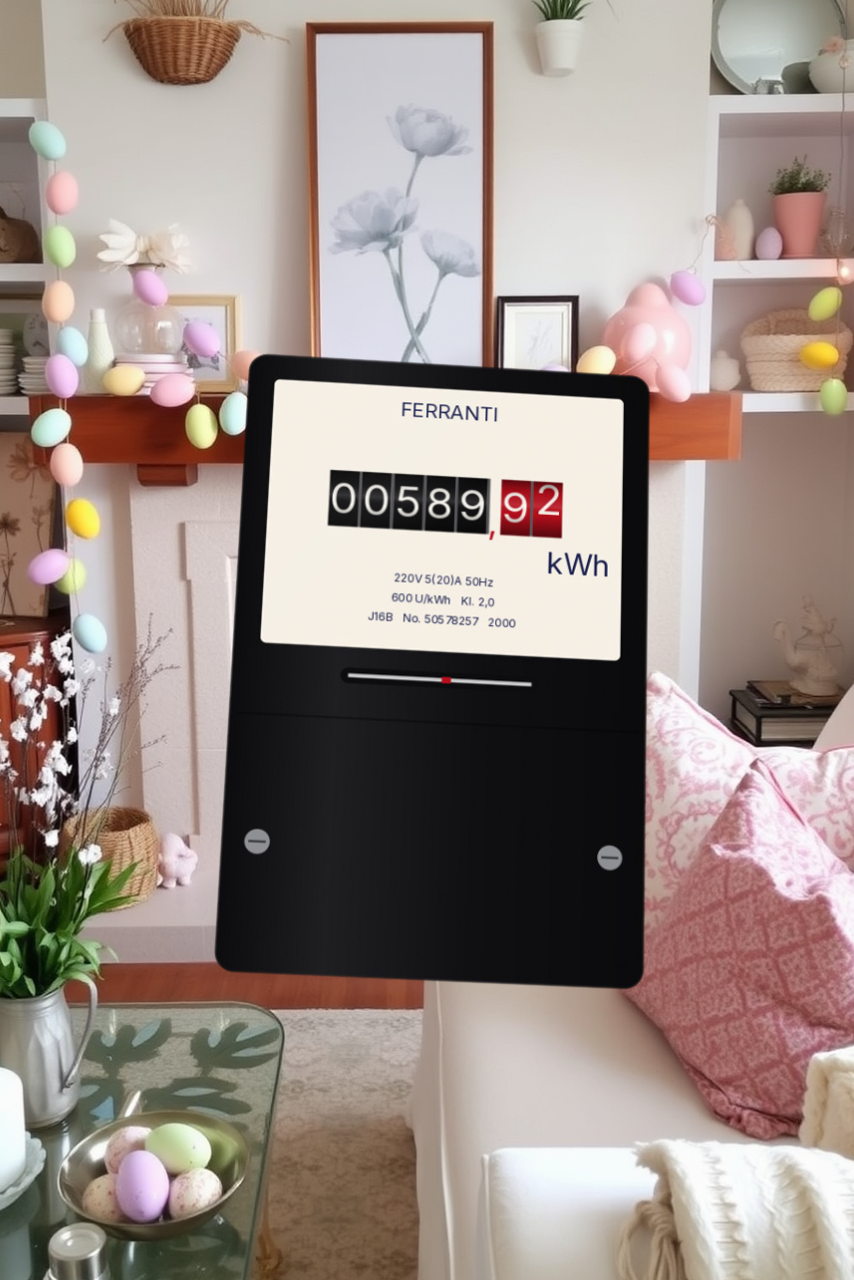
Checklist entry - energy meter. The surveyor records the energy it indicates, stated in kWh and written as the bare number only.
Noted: 589.92
